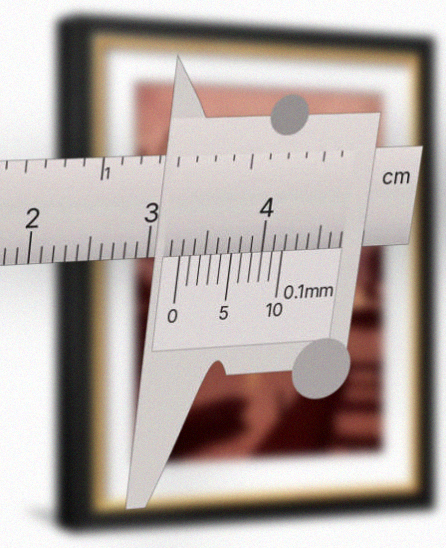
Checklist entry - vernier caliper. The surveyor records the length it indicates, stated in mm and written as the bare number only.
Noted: 32.8
